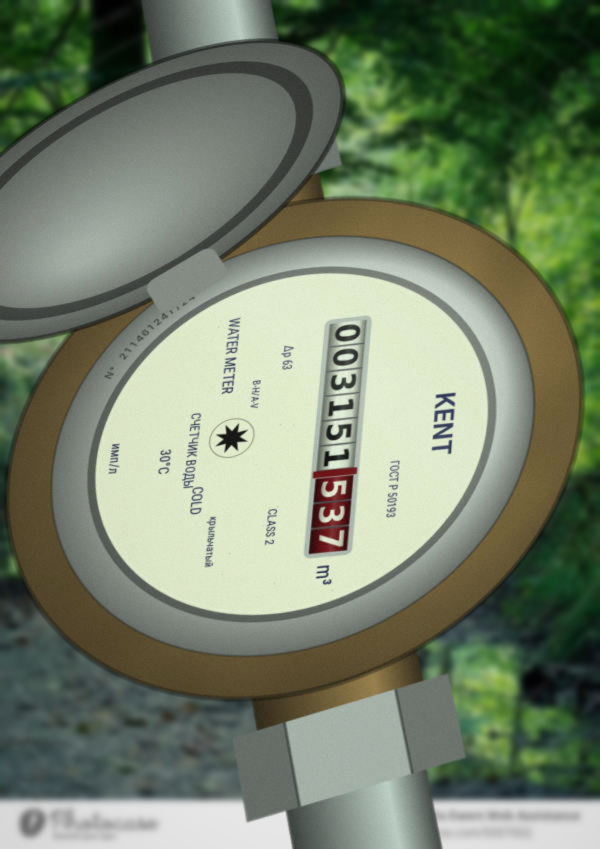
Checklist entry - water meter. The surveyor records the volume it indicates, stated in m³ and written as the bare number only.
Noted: 3151.537
